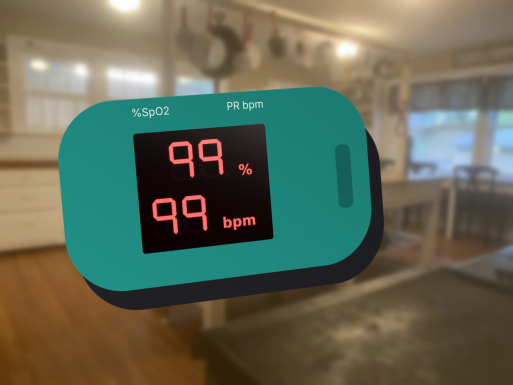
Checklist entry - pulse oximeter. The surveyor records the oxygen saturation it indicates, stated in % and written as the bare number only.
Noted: 99
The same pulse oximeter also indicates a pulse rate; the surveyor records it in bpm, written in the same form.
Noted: 99
